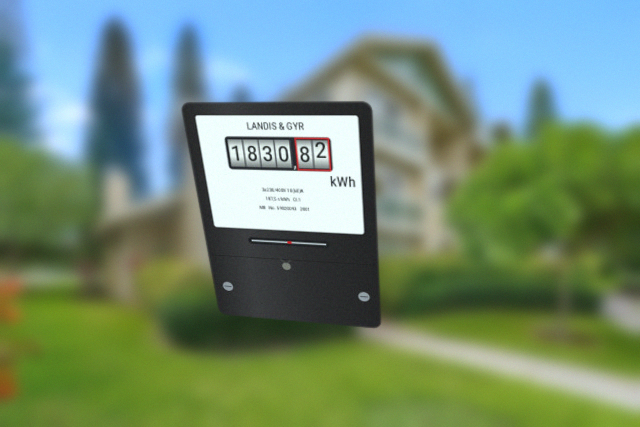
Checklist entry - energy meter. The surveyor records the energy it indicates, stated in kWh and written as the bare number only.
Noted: 1830.82
